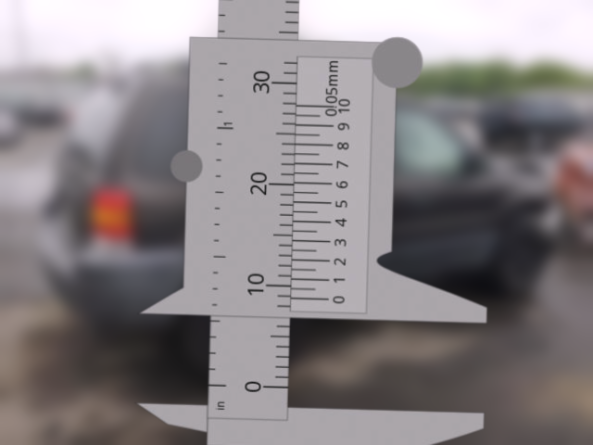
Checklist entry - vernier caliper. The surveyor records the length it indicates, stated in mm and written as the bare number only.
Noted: 8.8
